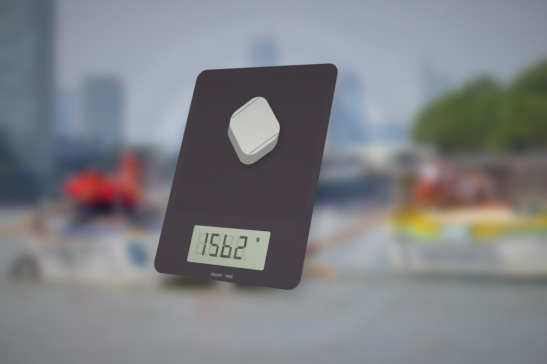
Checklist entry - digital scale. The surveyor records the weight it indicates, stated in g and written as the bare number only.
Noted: 1562
